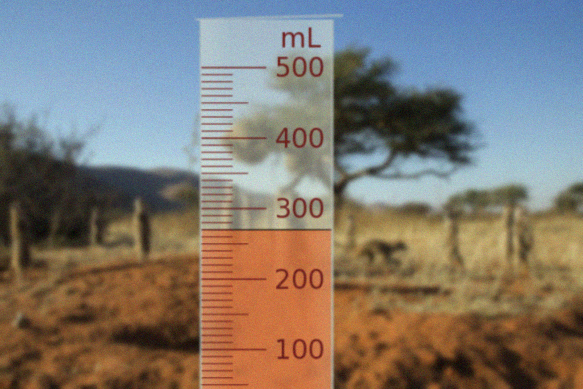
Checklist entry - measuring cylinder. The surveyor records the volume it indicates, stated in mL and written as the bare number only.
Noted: 270
